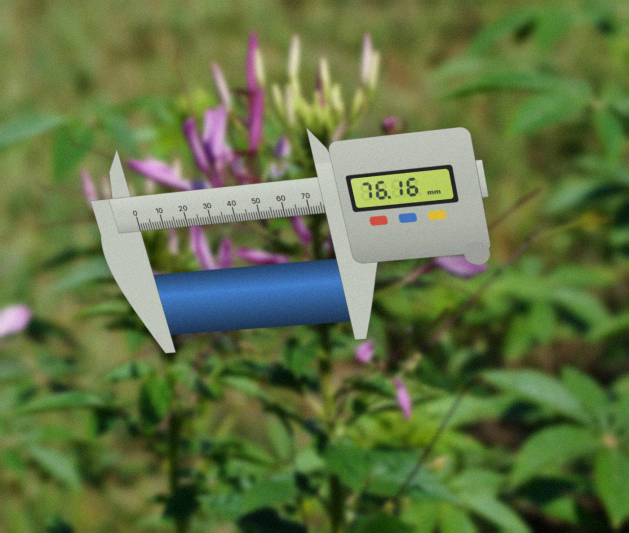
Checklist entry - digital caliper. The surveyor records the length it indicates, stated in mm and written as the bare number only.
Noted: 76.16
